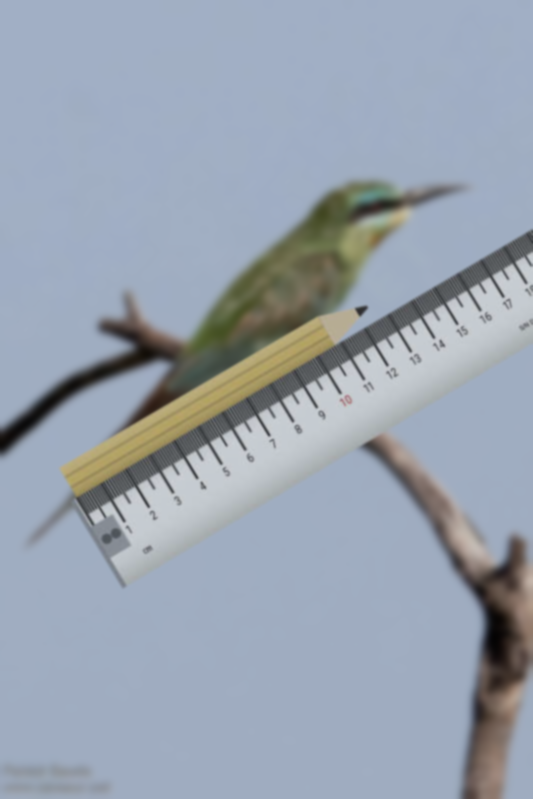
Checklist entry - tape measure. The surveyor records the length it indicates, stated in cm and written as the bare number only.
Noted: 12.5
